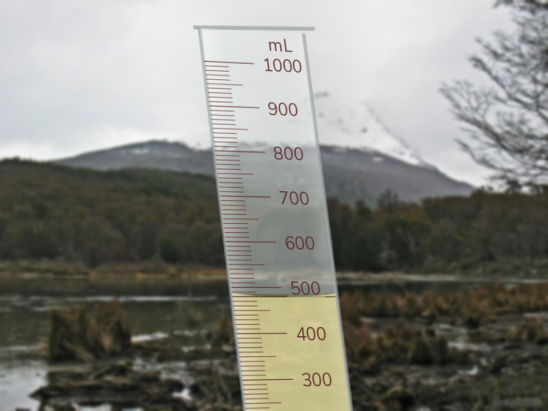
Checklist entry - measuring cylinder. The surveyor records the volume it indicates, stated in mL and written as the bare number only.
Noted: 480
